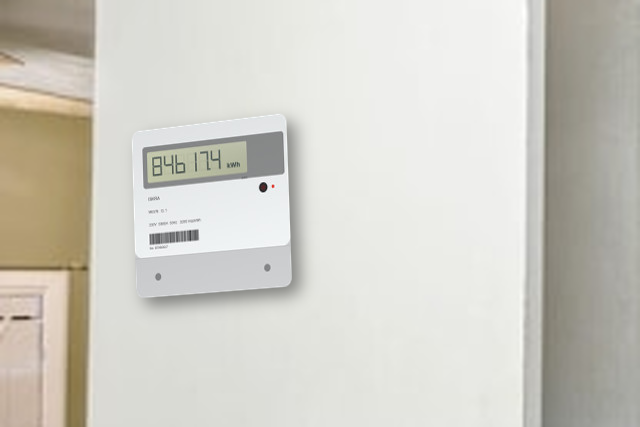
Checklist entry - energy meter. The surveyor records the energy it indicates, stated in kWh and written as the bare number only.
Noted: 84617.4
